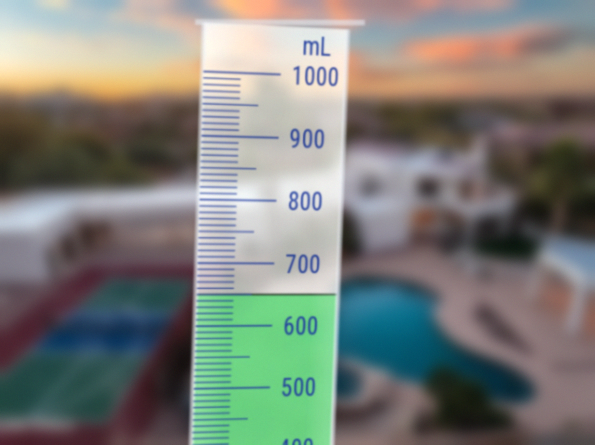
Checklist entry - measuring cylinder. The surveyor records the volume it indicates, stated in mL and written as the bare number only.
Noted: 650
